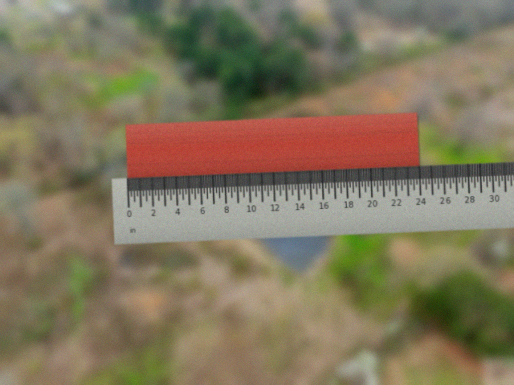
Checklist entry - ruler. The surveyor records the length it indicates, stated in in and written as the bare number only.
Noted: 24
